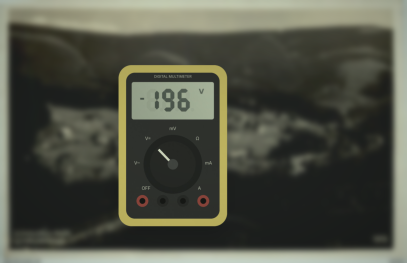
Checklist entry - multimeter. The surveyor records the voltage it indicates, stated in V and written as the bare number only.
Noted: -196
